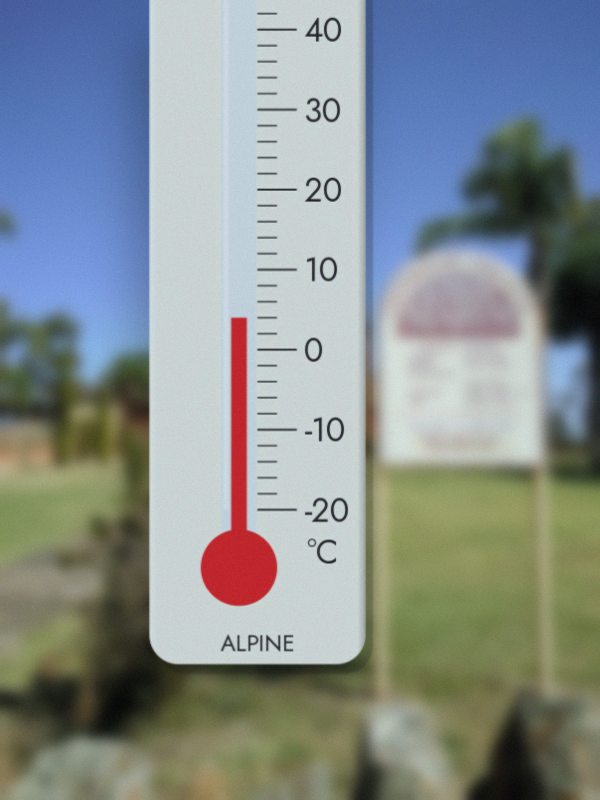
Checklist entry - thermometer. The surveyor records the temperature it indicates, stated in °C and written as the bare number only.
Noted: 4
